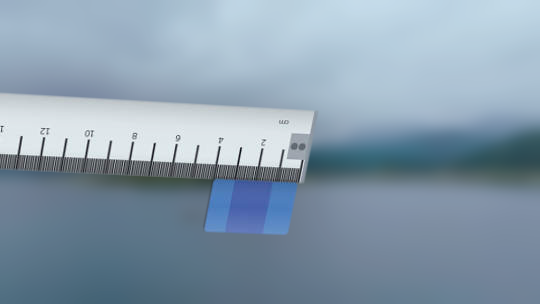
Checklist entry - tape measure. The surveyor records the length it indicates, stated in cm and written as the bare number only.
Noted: 4
